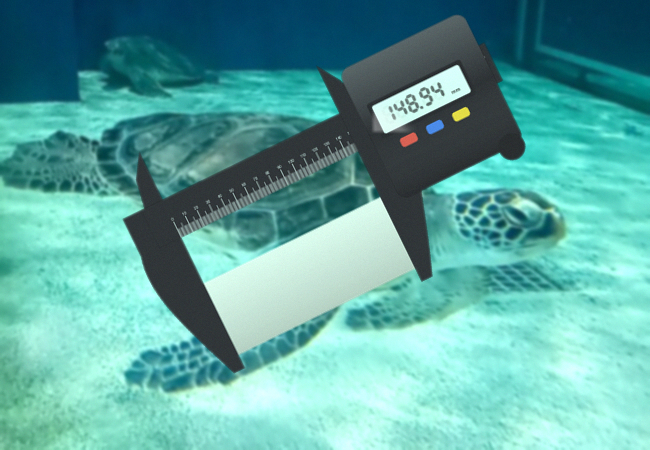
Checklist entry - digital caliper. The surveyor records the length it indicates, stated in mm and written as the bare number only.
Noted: 148.94
